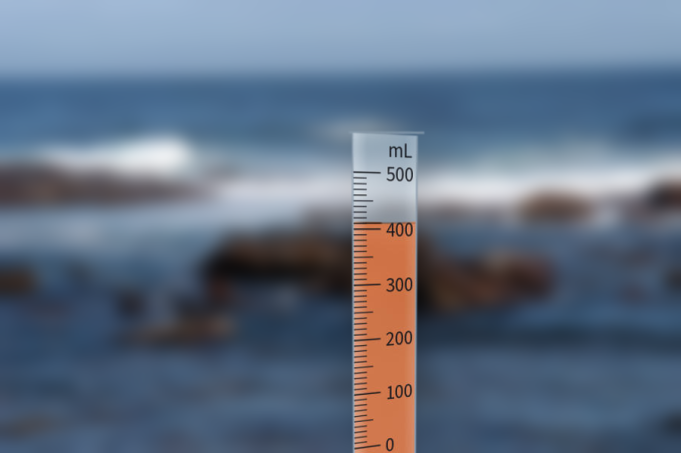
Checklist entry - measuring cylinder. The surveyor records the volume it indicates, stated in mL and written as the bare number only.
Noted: 410
